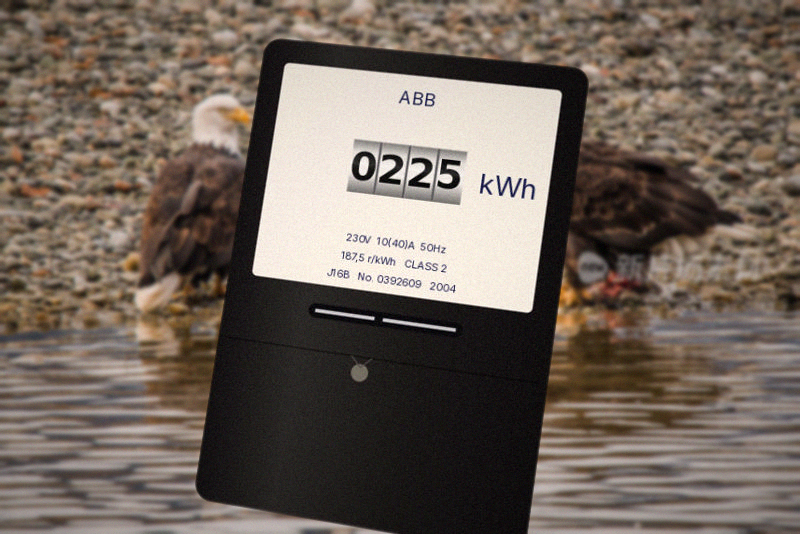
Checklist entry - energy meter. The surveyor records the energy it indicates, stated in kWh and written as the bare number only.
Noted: 225
